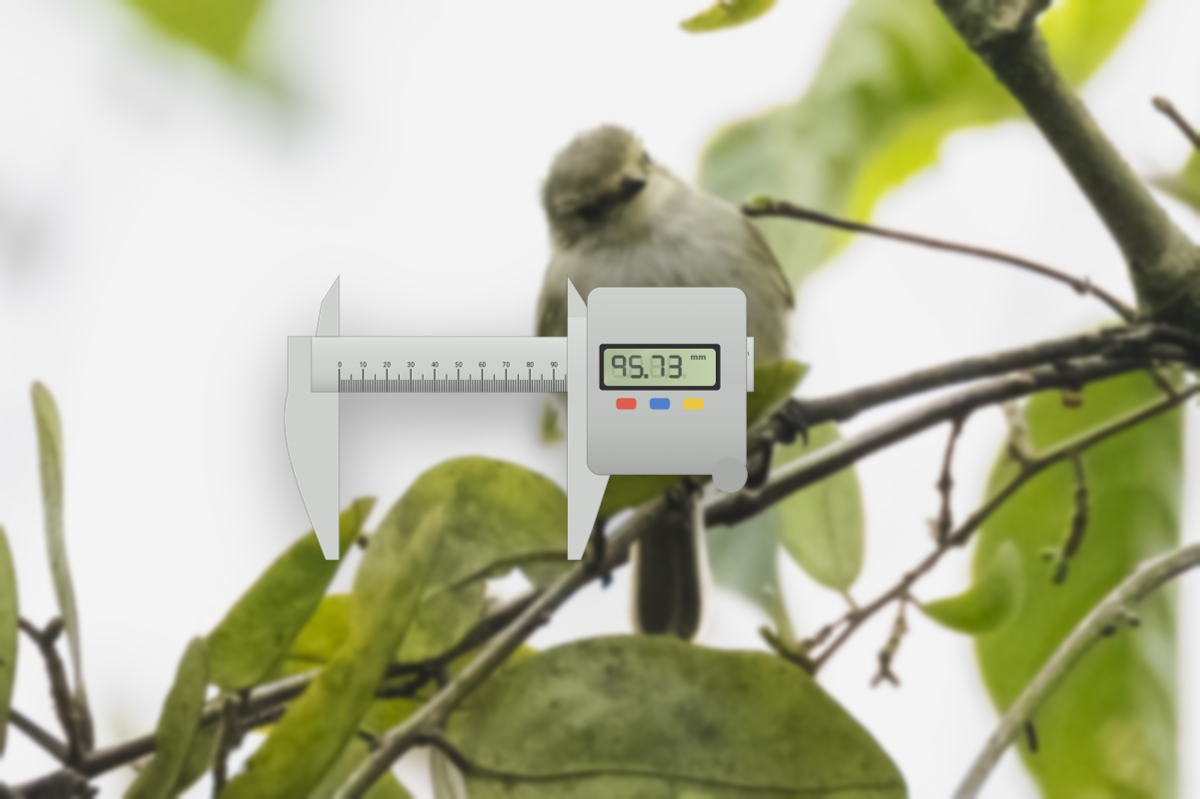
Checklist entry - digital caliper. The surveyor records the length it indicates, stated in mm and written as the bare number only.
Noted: 95.73
